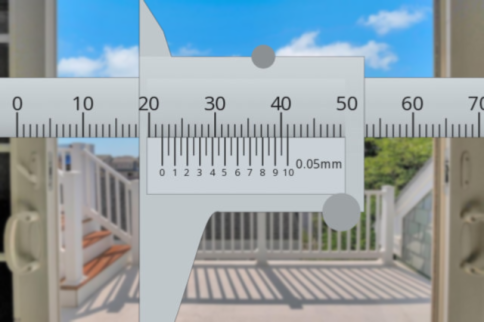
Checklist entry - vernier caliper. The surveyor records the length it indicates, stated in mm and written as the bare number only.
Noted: 22.0
